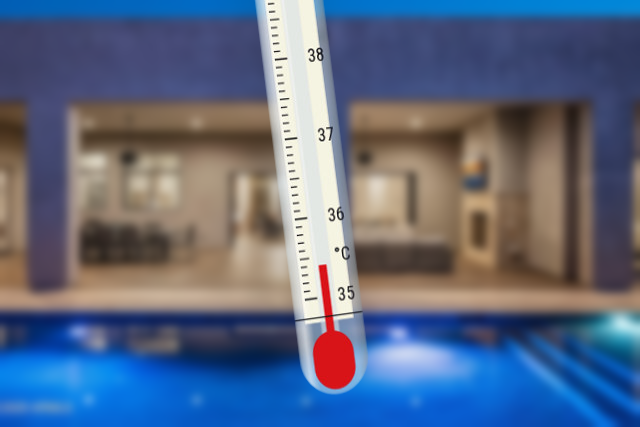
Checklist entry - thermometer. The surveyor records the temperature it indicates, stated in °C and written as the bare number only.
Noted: 35.4
